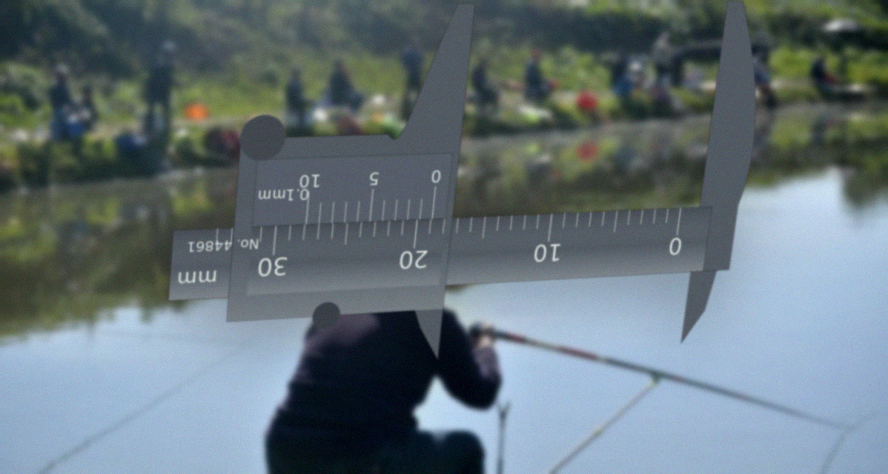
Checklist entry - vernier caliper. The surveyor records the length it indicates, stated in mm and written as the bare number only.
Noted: 18.9
